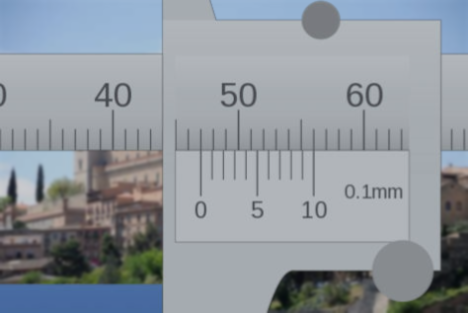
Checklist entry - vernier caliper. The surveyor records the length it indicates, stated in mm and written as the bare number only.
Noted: 47.0
